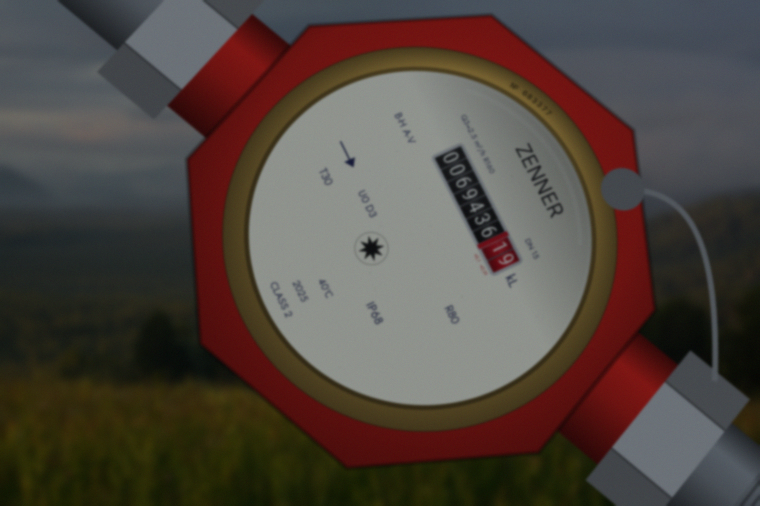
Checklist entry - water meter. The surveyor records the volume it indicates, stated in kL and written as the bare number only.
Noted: 69436.19
